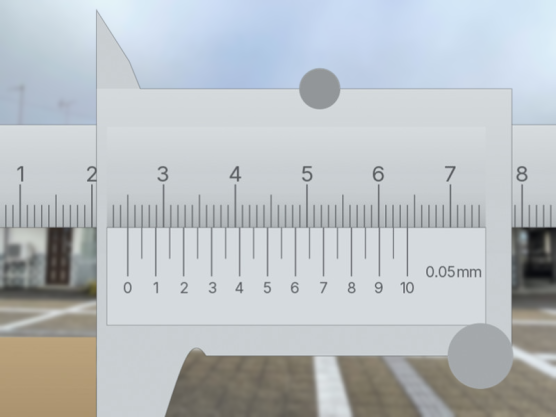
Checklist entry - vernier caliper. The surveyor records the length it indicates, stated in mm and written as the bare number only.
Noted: 25.0
